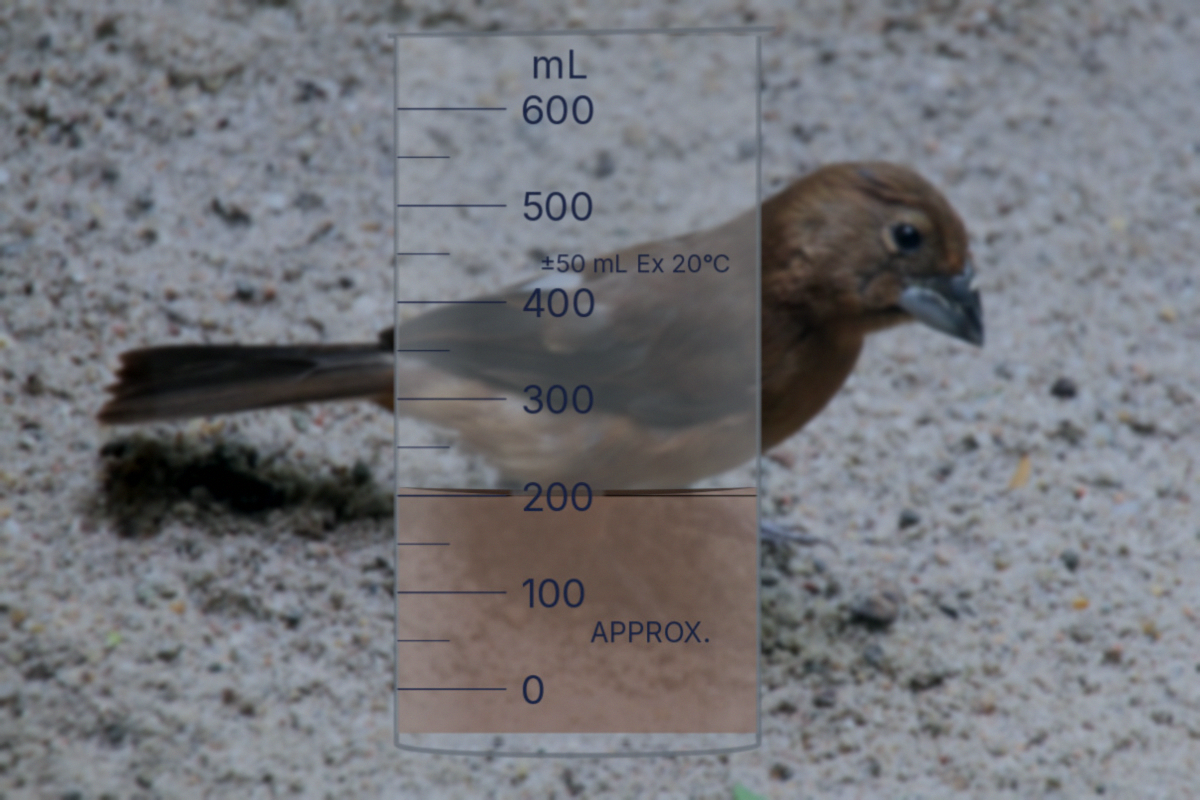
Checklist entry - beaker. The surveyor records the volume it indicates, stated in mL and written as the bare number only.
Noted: 200
